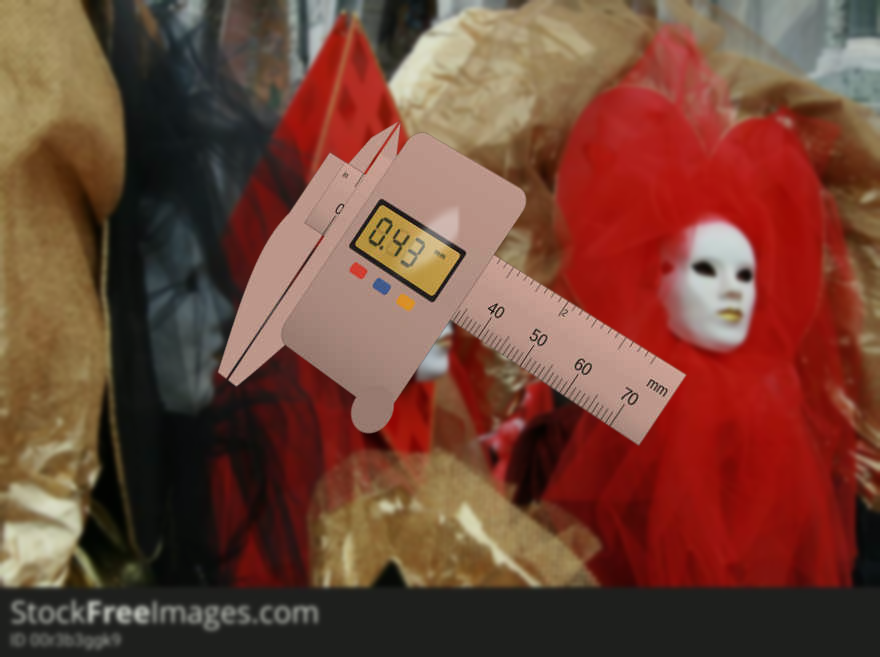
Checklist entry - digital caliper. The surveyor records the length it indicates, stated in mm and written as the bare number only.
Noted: 0.43
